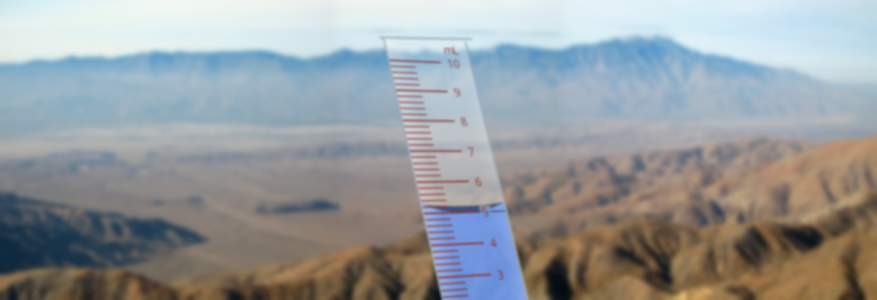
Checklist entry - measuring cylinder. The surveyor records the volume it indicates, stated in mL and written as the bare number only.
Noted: 5
